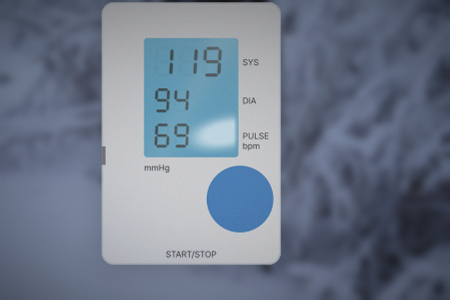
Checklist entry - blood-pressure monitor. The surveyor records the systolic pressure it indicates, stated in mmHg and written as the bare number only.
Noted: 119
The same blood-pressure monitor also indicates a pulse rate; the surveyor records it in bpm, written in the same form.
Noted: 69
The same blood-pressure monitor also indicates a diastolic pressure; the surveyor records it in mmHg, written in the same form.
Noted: 94
